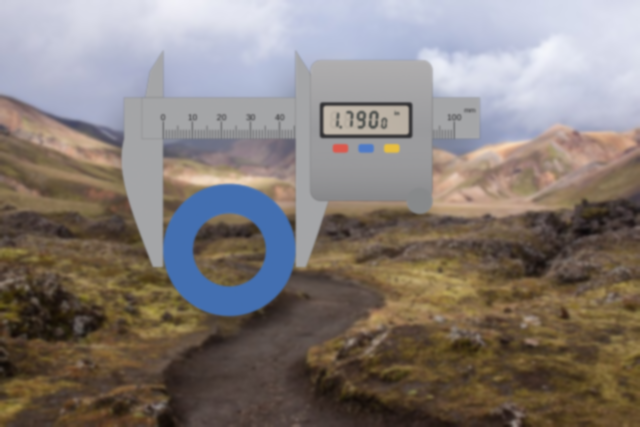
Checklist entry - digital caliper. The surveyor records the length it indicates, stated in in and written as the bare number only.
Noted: 1.7900
